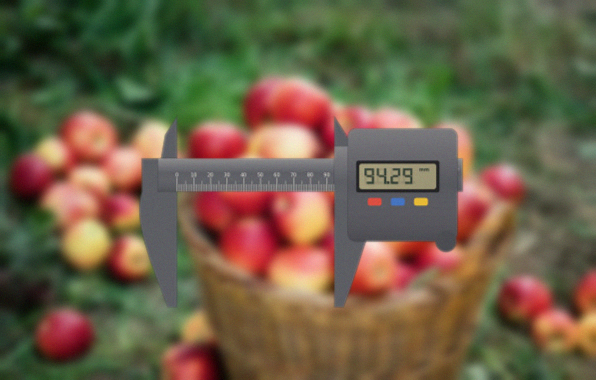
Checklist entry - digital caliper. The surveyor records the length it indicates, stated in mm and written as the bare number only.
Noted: 94.29
